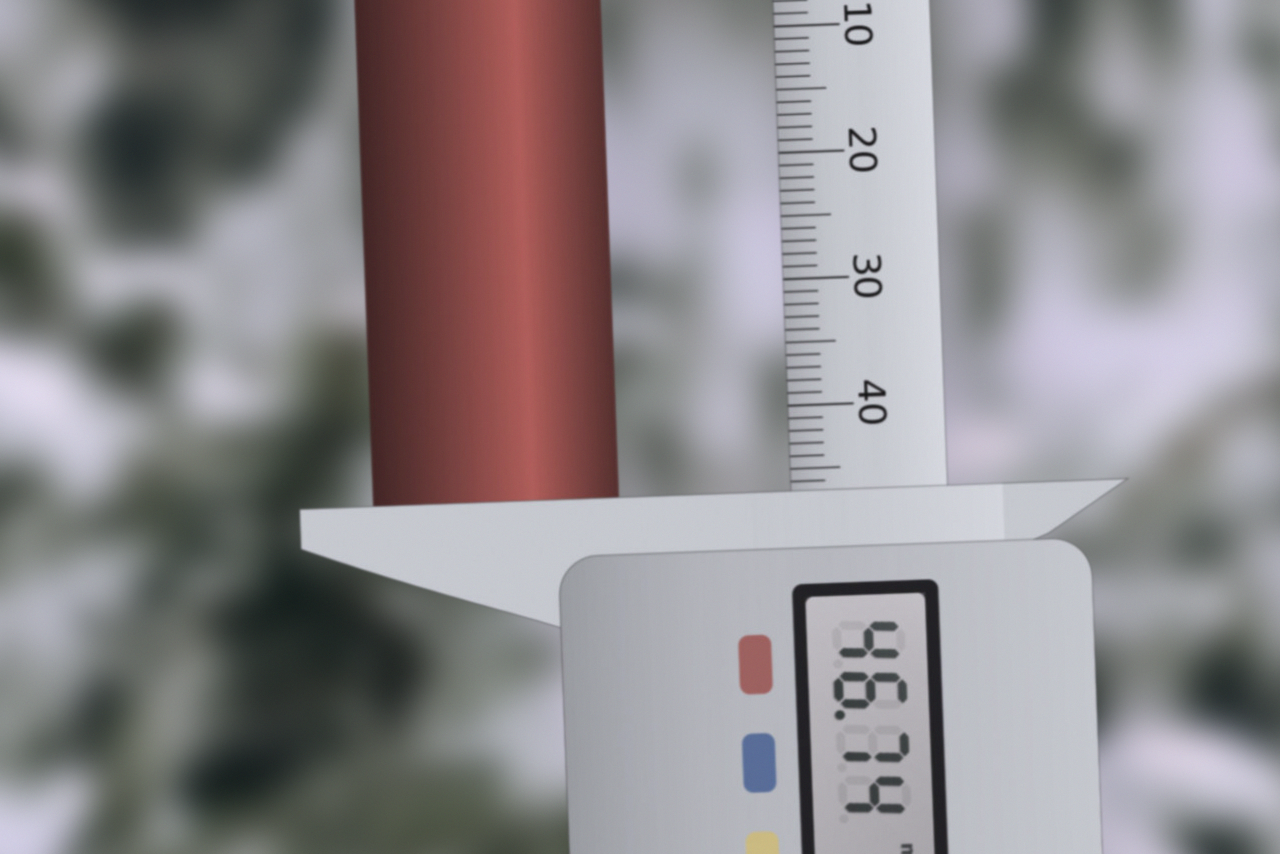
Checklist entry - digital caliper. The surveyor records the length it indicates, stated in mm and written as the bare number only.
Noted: 46.74
